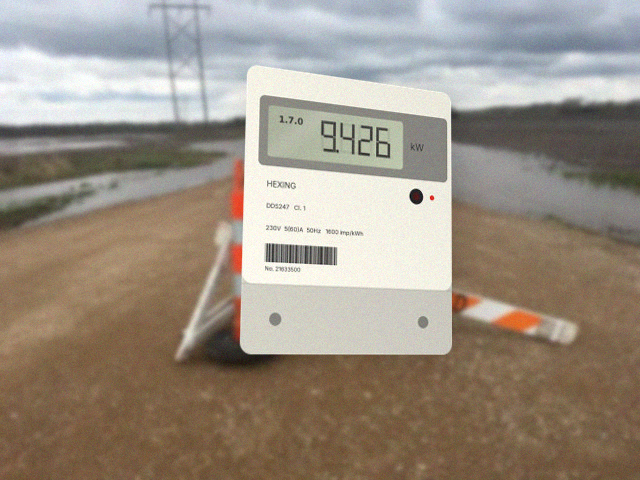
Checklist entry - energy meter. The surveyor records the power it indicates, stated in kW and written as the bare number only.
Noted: 9.426
